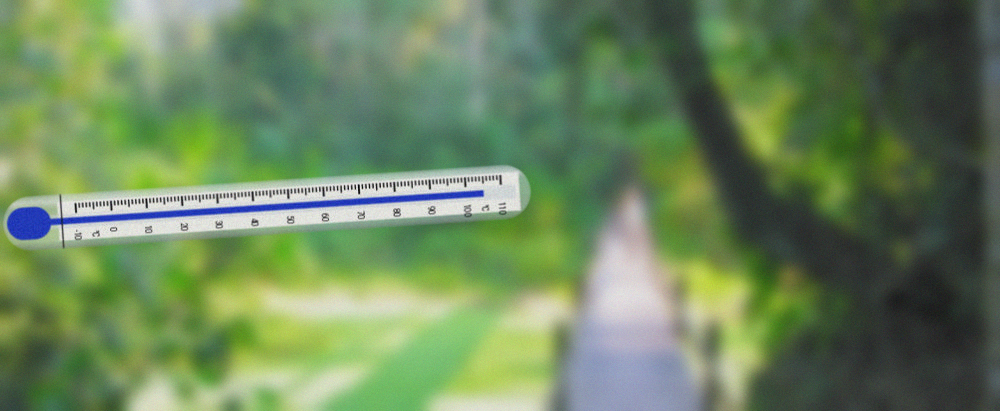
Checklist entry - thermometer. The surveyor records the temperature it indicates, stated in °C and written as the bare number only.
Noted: 105
